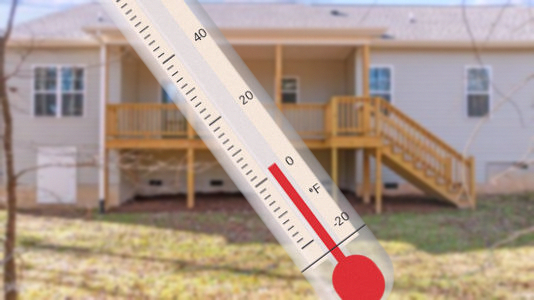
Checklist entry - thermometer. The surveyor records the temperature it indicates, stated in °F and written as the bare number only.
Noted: 2
